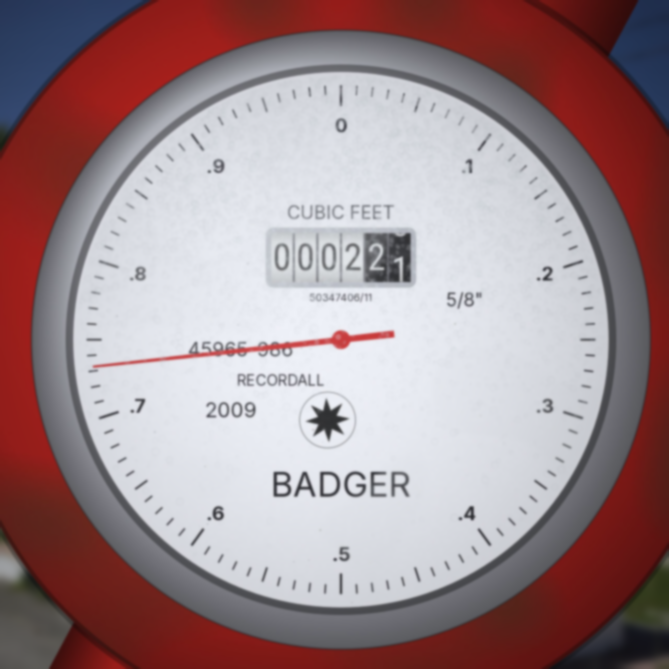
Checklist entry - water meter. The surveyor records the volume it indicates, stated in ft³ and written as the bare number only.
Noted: 220.73
